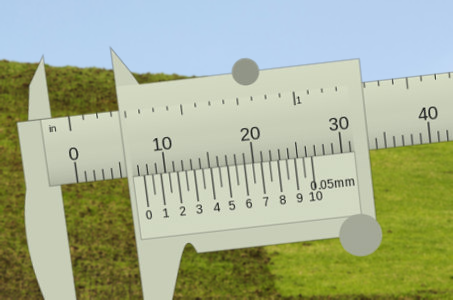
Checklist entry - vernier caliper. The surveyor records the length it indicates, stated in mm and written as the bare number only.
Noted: 7.6
